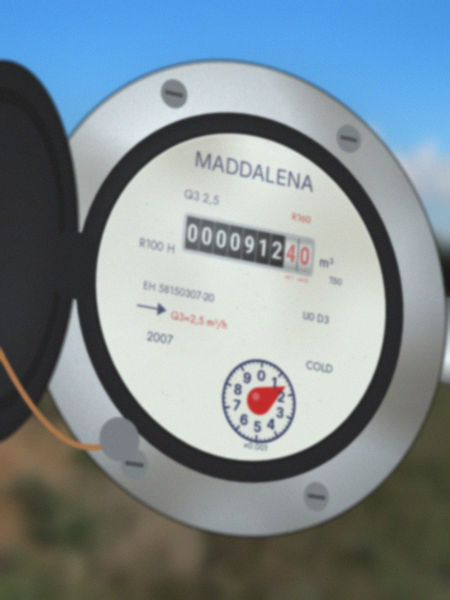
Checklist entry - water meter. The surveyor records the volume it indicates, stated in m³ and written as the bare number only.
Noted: 912.401
